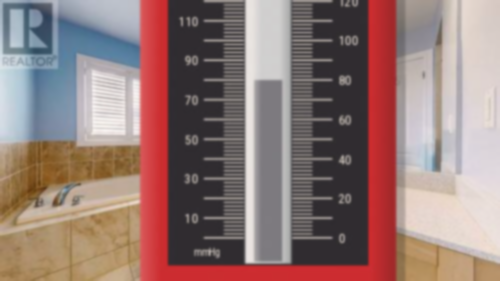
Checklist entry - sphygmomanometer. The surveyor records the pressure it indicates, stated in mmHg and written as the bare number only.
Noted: 80
